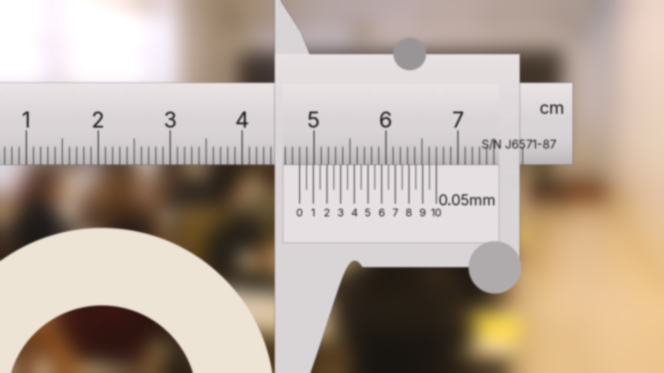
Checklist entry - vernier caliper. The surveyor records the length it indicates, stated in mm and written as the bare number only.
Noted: 48.0
